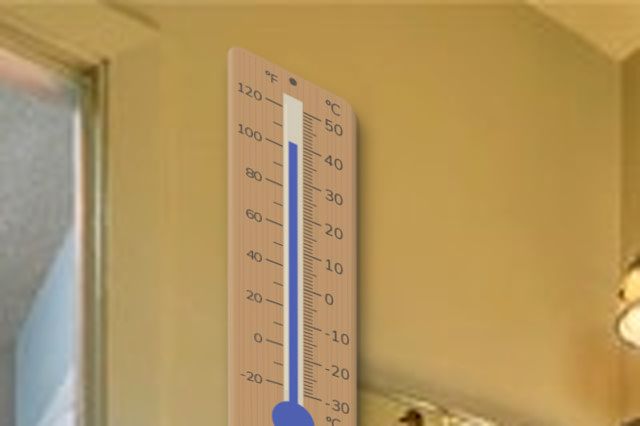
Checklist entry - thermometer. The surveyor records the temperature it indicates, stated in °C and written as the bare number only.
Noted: 40
